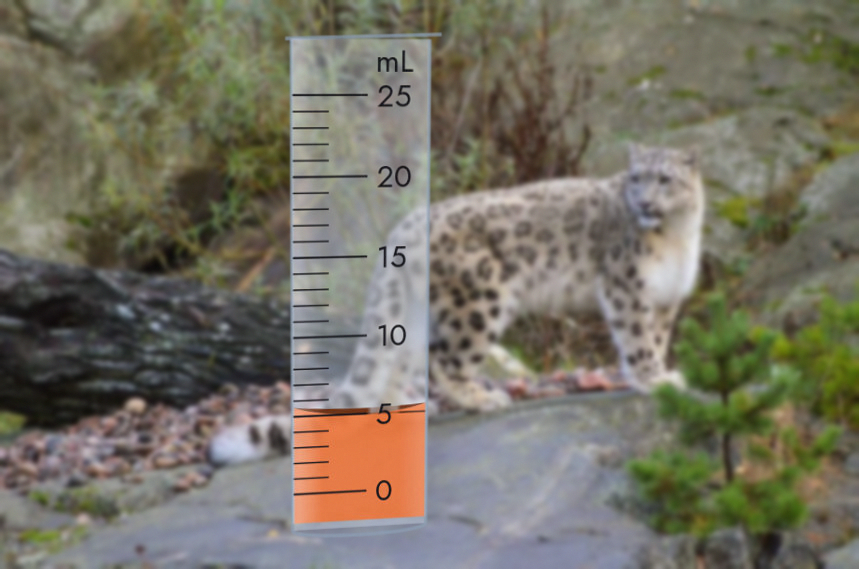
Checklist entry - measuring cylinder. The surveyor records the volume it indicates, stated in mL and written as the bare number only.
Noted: 5
